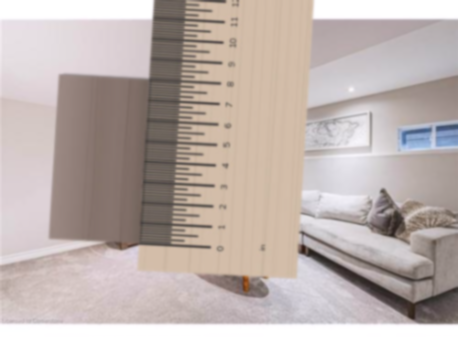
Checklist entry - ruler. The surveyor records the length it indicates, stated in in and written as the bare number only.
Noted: 8
